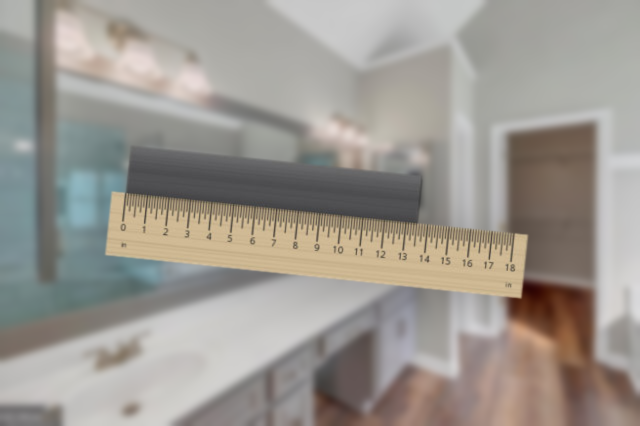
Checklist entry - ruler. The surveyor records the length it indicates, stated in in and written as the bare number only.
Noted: 13.5
